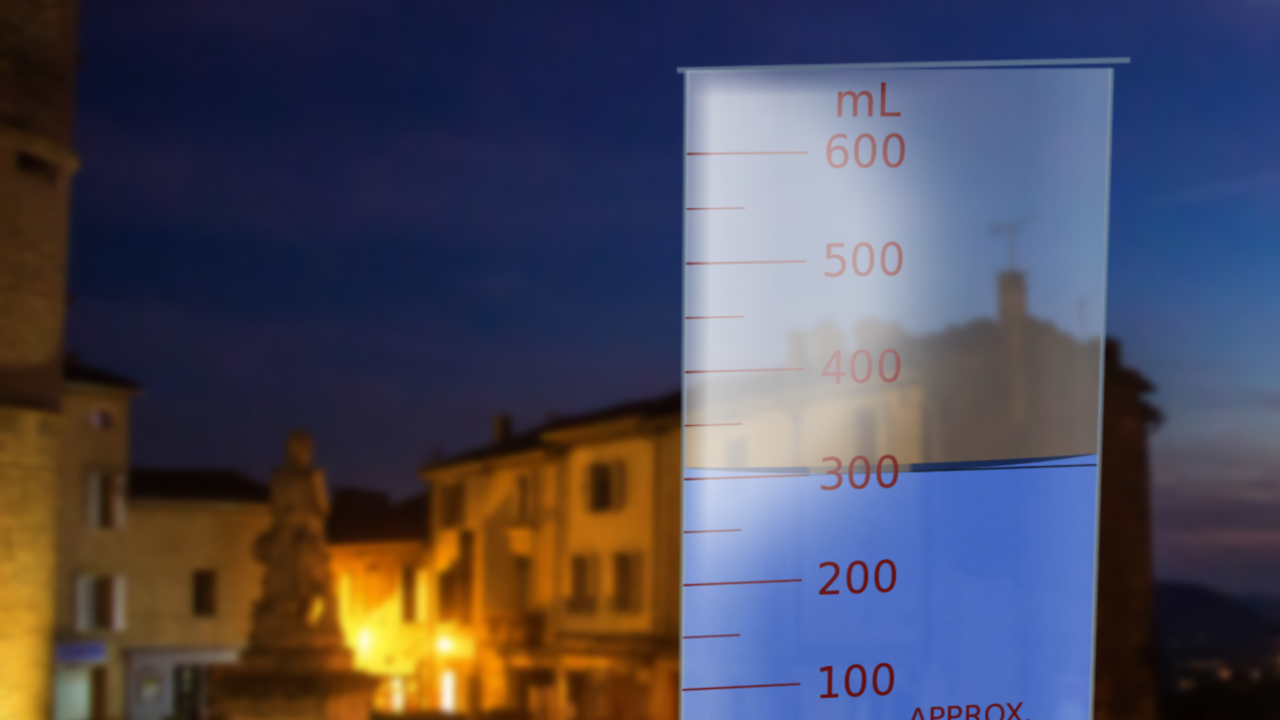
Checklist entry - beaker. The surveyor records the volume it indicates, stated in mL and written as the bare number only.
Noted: 300
